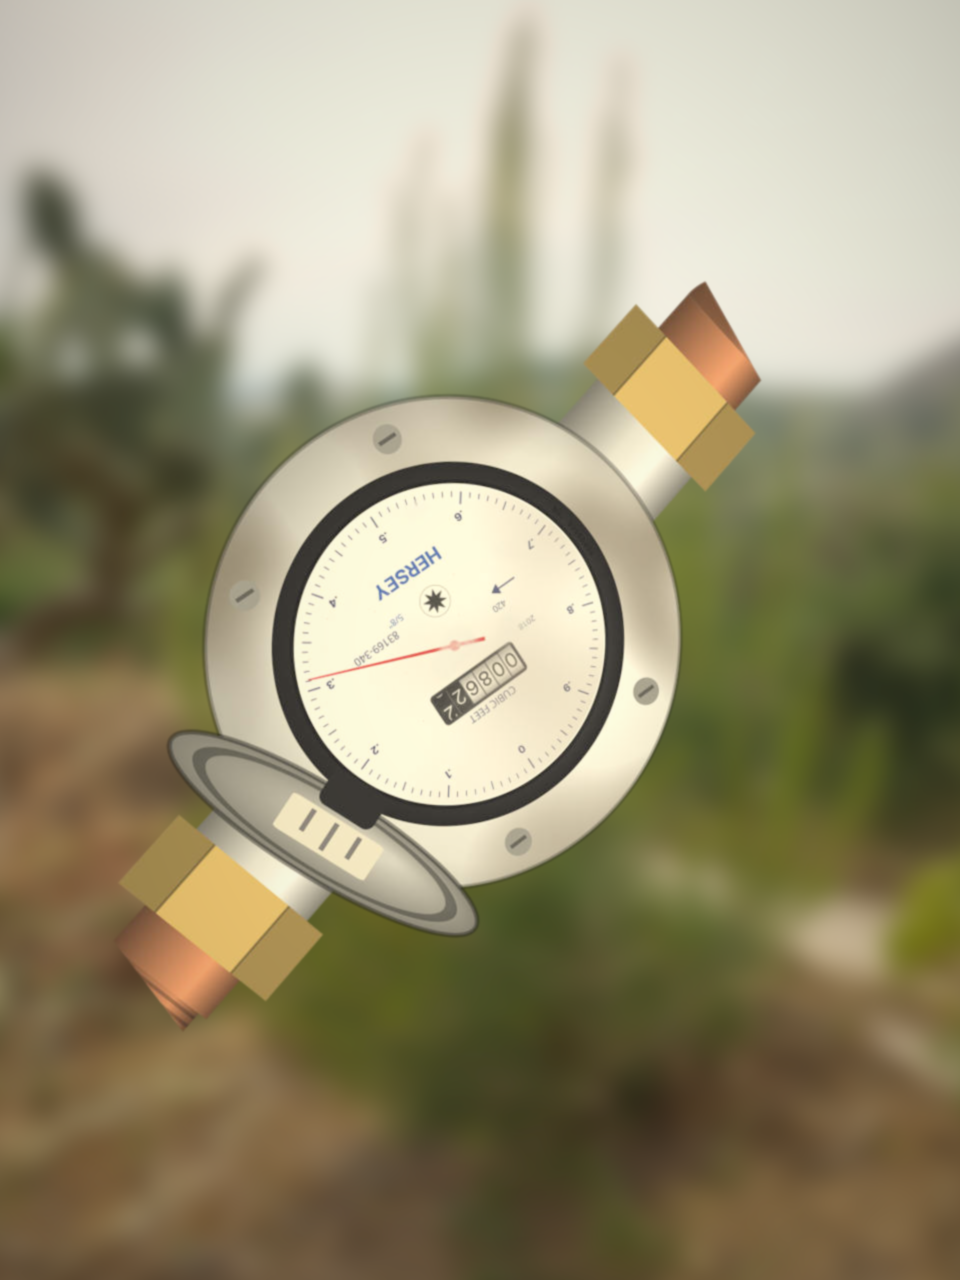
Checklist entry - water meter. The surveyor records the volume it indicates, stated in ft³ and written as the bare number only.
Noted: 8622.31
